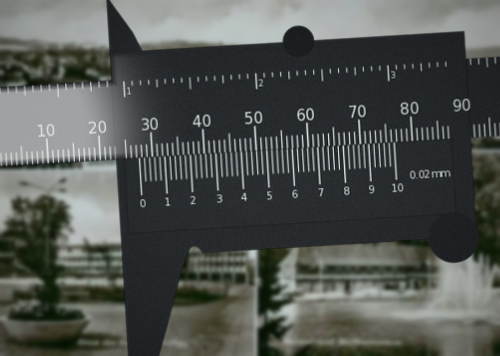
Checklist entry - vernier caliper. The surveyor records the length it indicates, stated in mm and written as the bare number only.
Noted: 27.5
